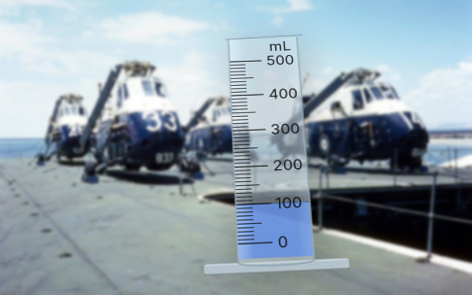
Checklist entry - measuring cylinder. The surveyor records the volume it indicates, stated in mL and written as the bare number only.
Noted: 100
